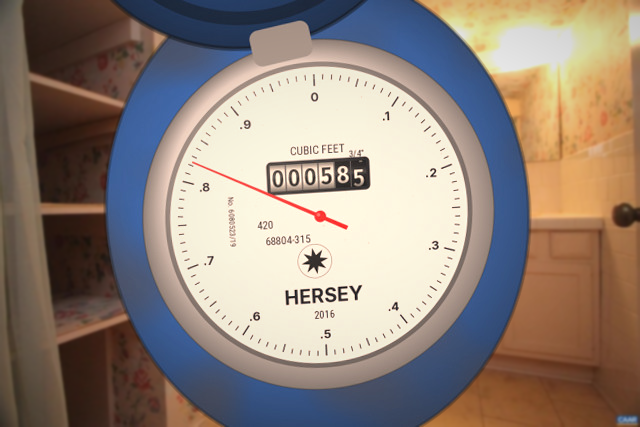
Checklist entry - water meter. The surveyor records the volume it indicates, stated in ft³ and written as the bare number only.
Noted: 584.82
